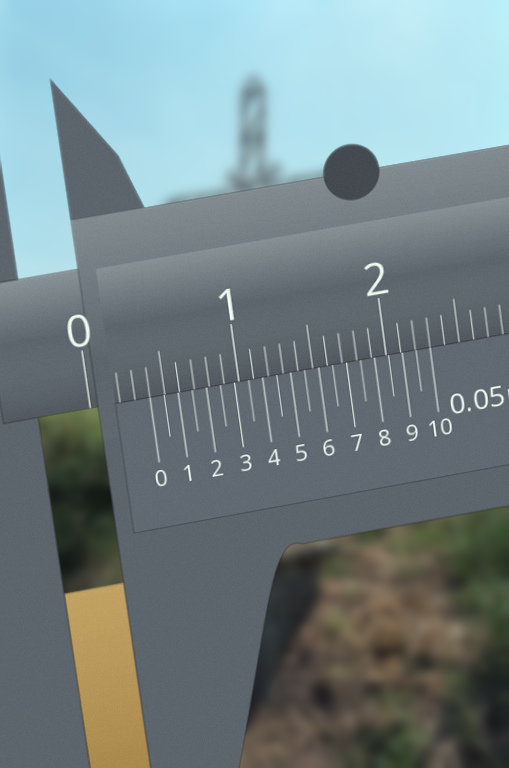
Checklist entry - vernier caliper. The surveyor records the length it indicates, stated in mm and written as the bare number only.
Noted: 4.0
